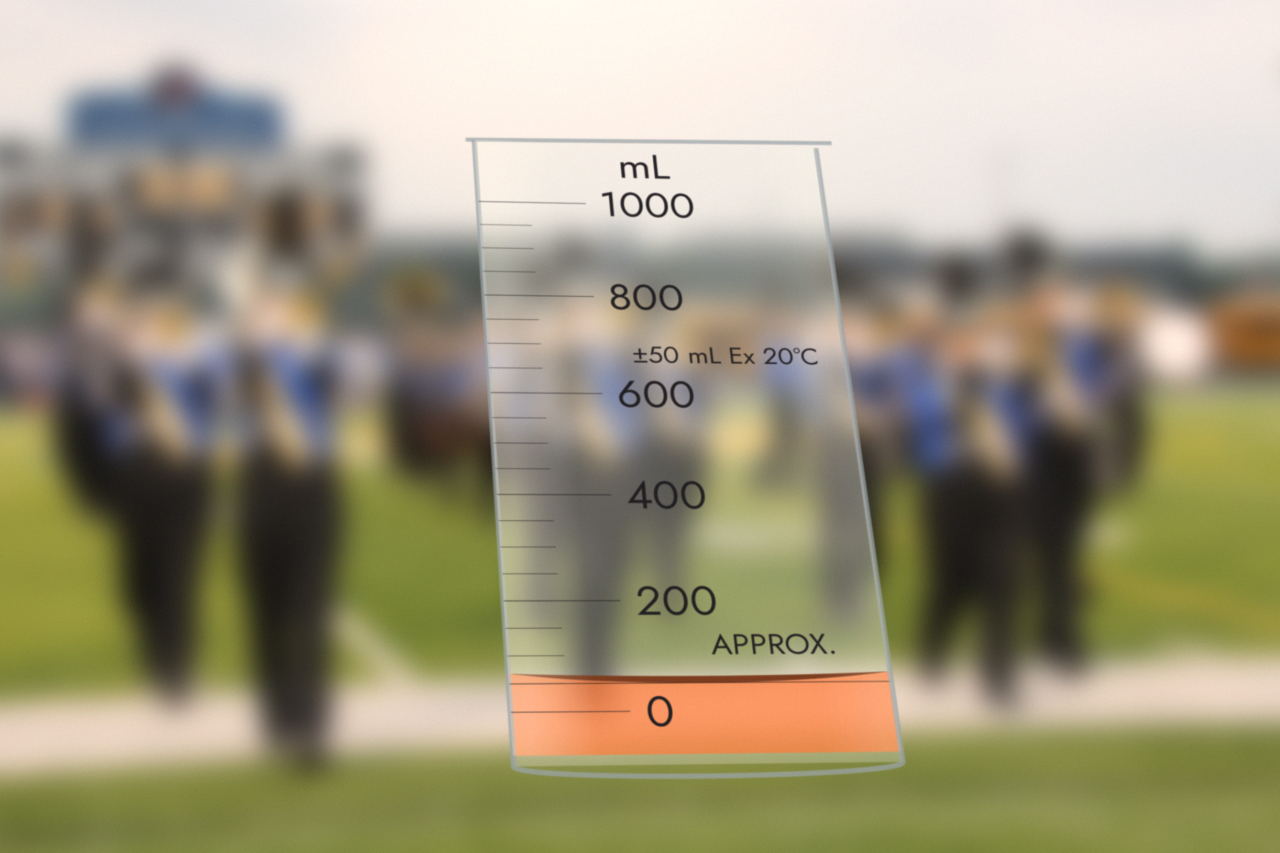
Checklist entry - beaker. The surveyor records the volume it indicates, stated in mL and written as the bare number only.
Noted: 50
